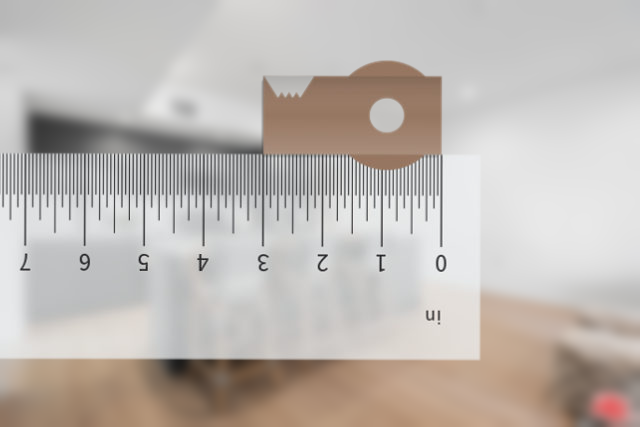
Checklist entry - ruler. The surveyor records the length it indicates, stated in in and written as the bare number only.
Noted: 3
